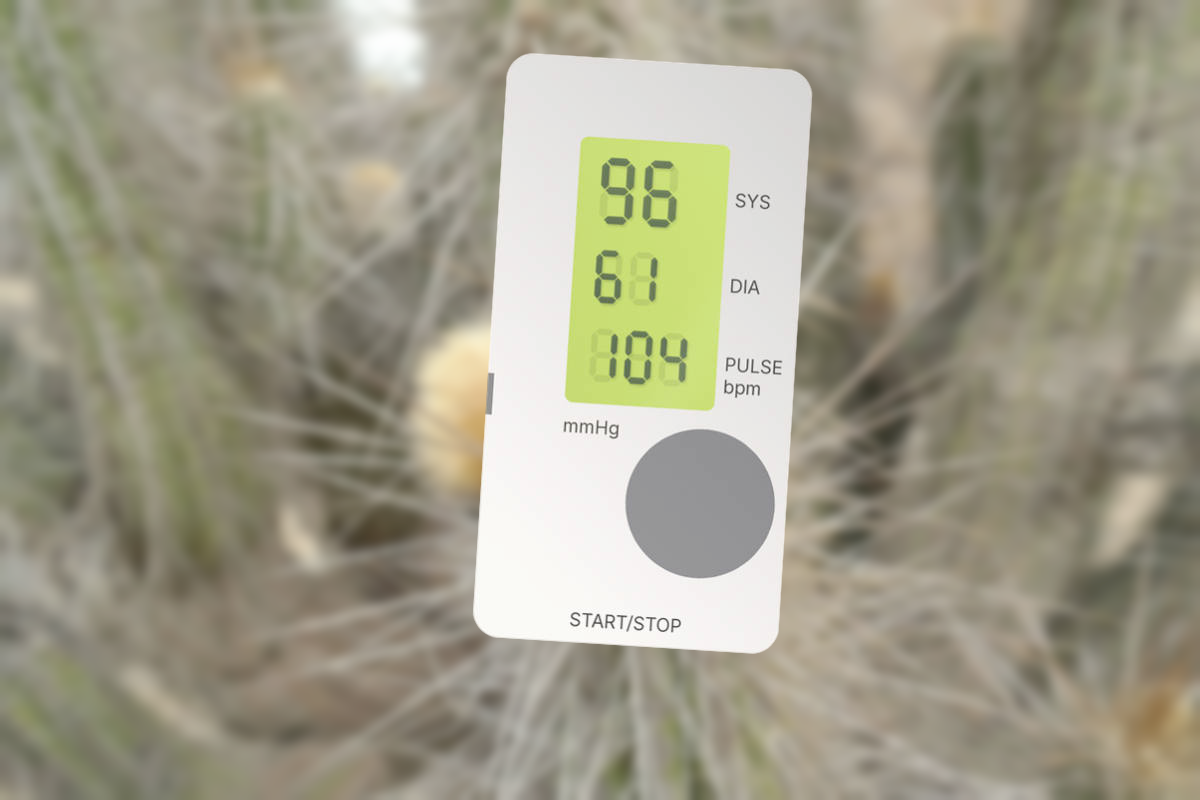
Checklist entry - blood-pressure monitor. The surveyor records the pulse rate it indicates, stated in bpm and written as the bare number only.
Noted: 104
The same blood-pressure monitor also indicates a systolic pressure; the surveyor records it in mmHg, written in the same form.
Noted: 96
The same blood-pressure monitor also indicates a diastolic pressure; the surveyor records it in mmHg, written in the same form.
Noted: 61
